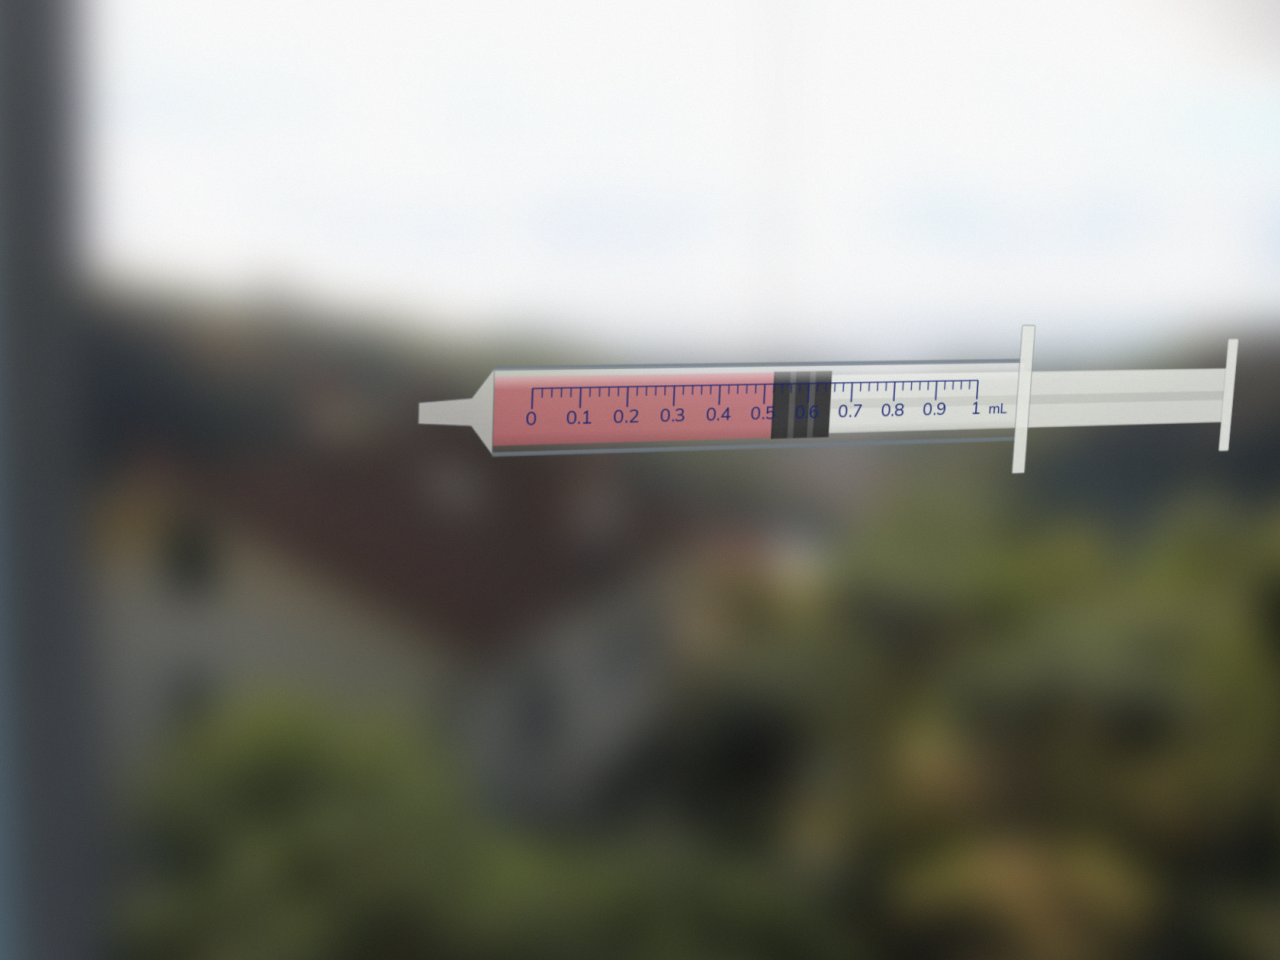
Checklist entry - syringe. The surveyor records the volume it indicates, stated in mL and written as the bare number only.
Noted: 0.52
